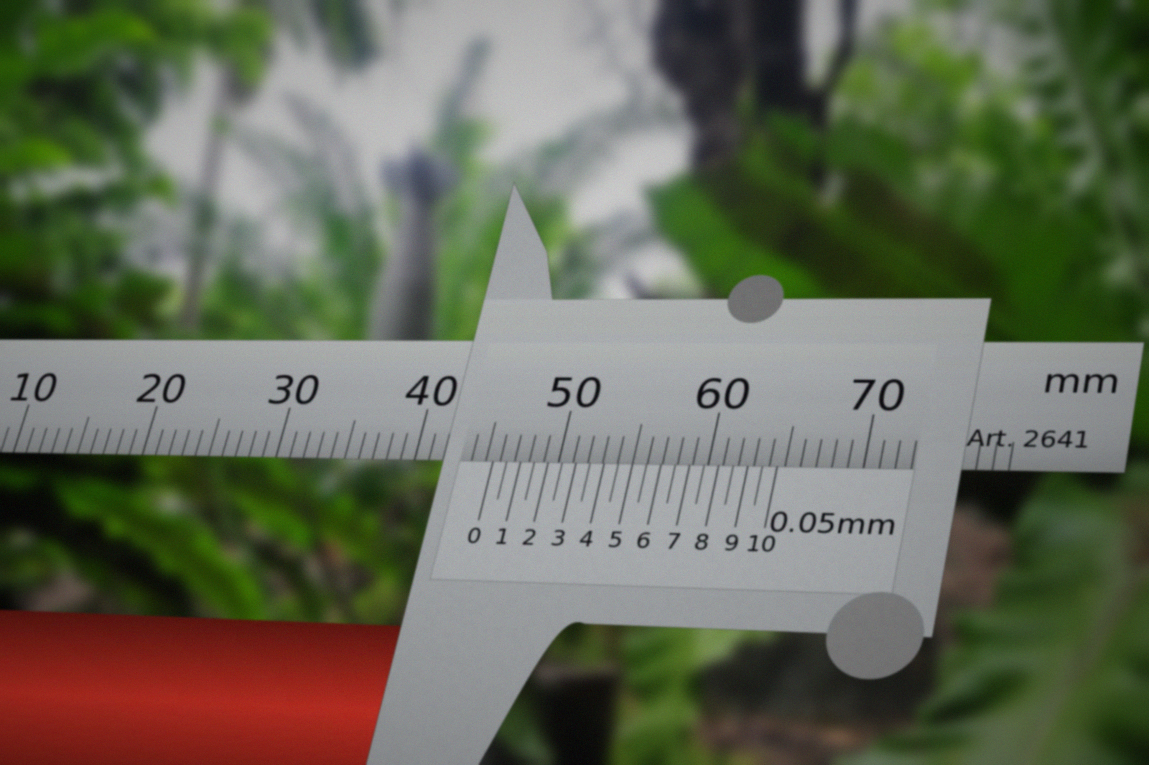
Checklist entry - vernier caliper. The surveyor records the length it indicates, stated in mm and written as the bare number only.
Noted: 45.5
